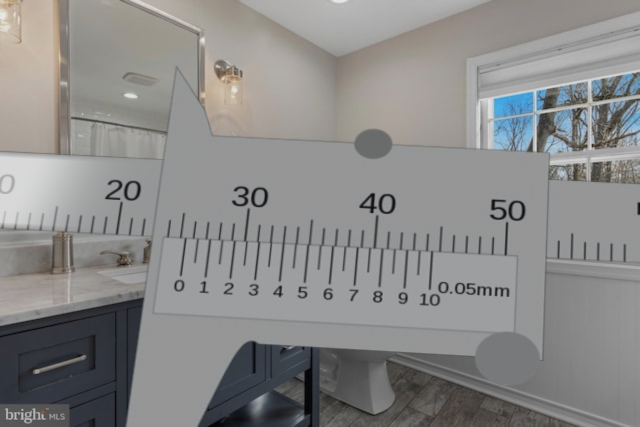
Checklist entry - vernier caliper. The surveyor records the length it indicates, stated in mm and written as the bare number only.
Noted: 25.4
